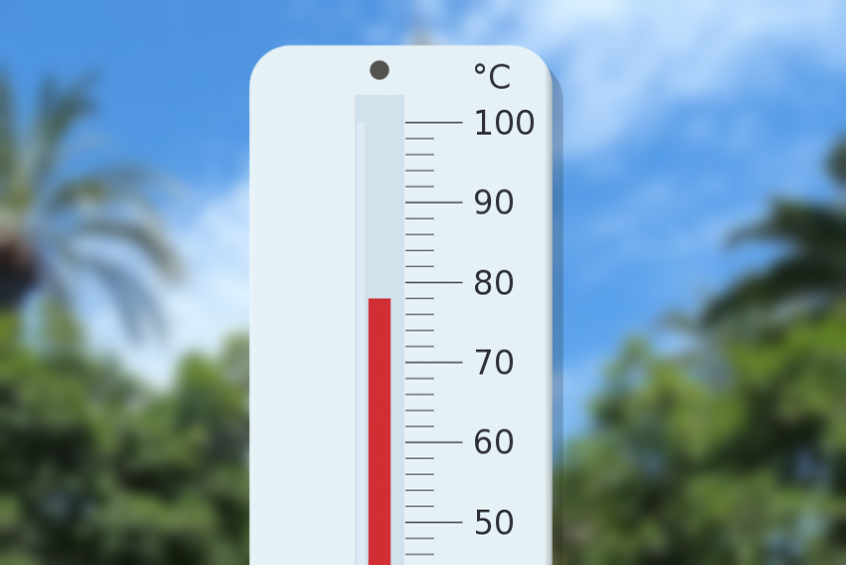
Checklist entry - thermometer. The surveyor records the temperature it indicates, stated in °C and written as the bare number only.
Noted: 78
